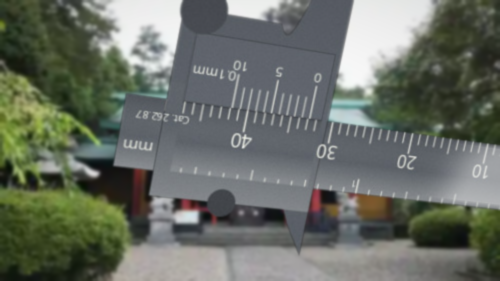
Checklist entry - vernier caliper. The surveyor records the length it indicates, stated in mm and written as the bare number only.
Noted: 32.8
